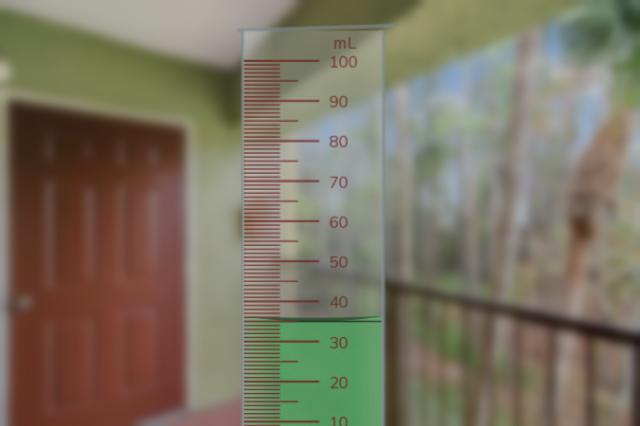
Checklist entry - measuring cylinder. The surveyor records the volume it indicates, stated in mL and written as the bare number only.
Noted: 35
